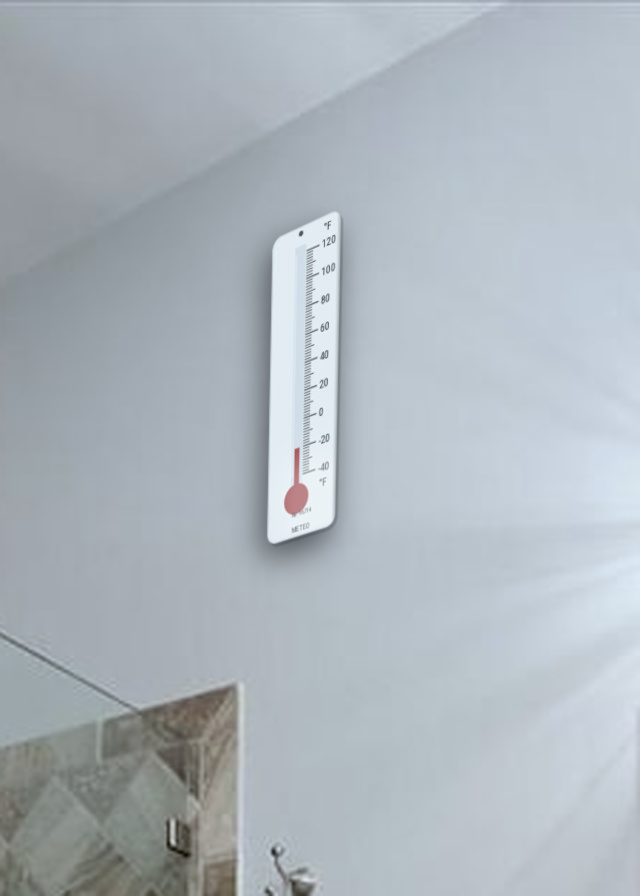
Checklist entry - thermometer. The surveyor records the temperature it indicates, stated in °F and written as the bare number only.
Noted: -20
